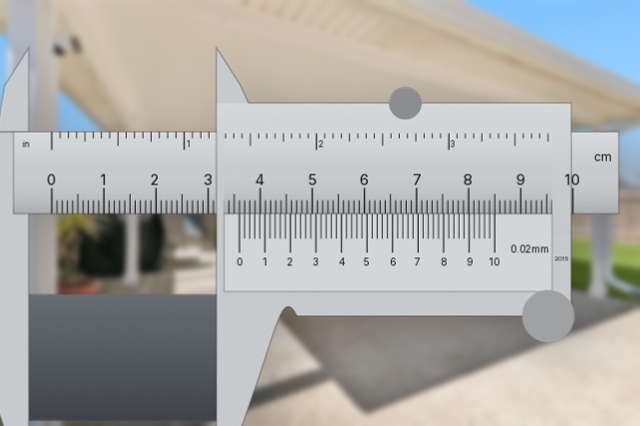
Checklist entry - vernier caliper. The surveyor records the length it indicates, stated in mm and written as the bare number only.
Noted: 36.0
